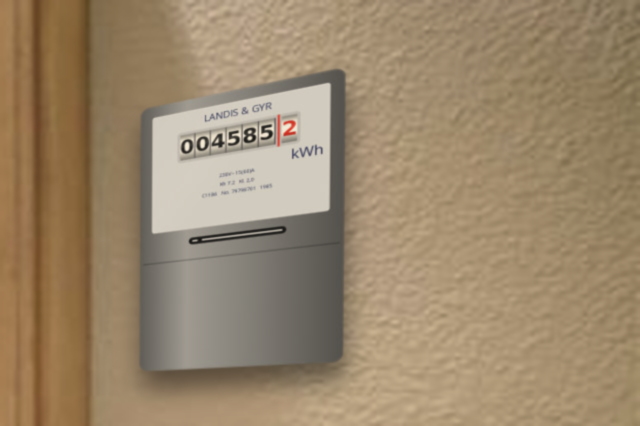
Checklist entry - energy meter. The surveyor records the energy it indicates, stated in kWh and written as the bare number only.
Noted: 4585.2
